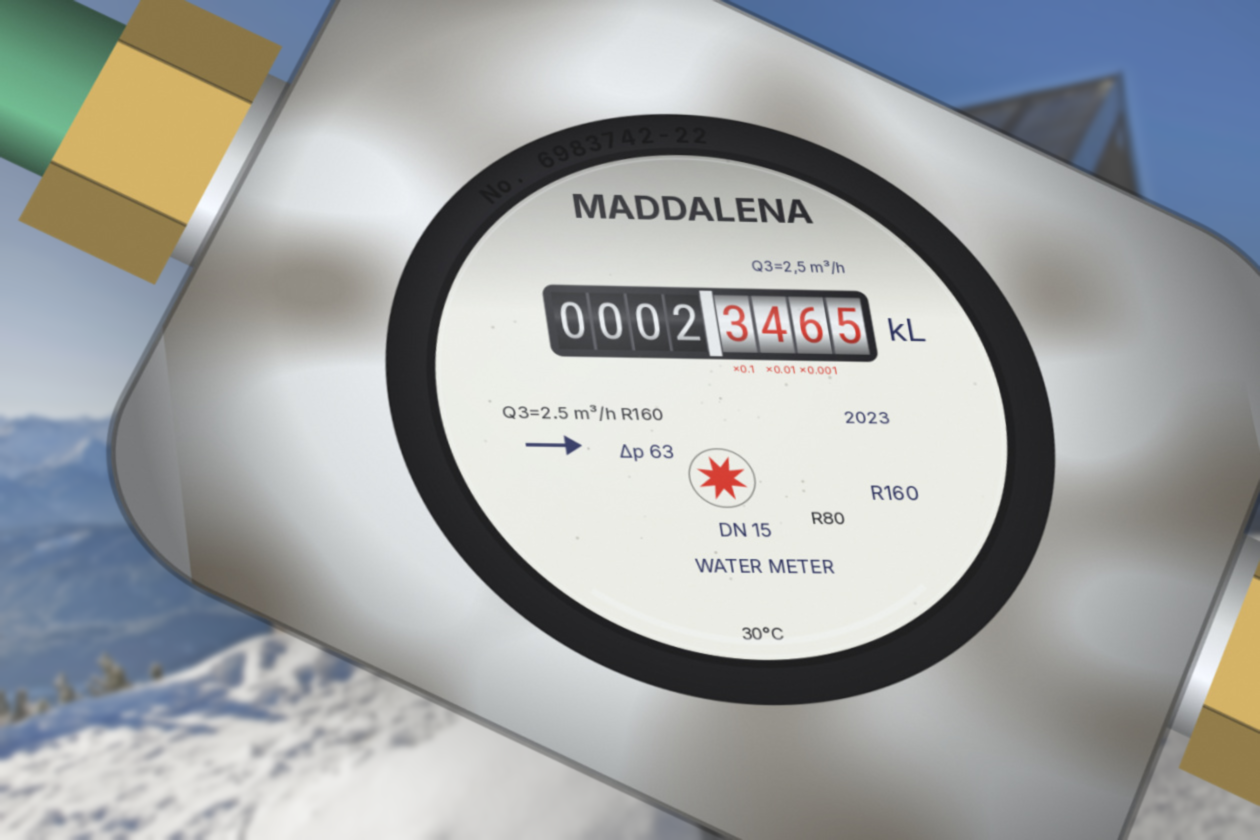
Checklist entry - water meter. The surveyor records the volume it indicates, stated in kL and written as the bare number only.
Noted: 2.3465
